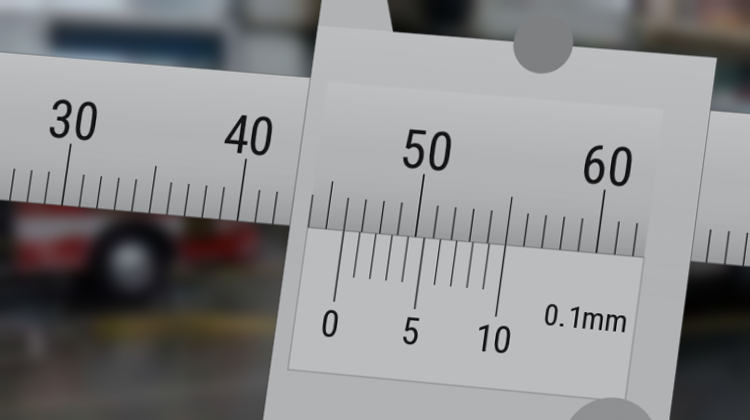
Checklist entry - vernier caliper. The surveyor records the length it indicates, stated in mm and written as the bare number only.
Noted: 46.0
